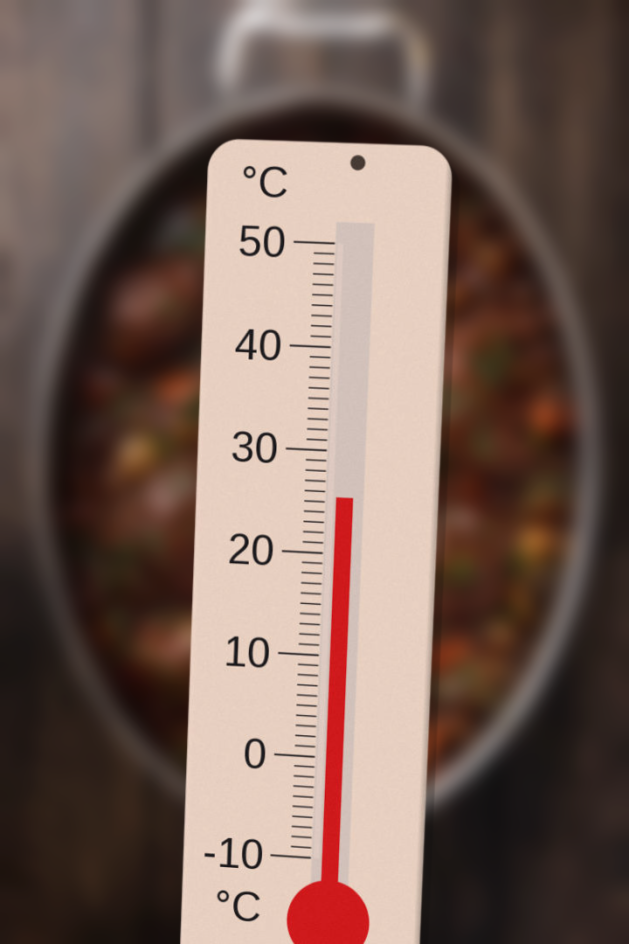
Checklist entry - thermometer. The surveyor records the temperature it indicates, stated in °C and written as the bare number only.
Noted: 25.5
